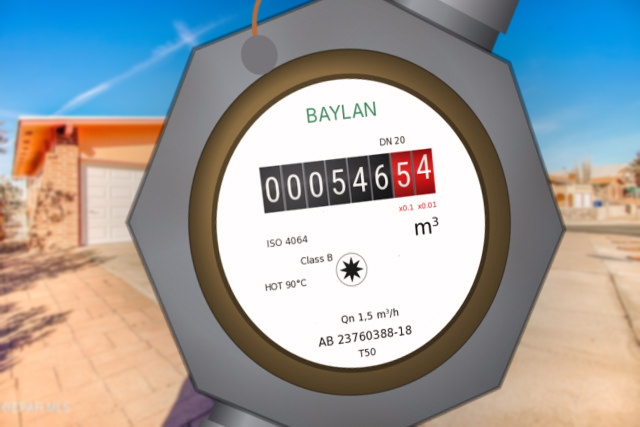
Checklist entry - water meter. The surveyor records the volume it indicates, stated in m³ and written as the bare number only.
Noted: 546.54
